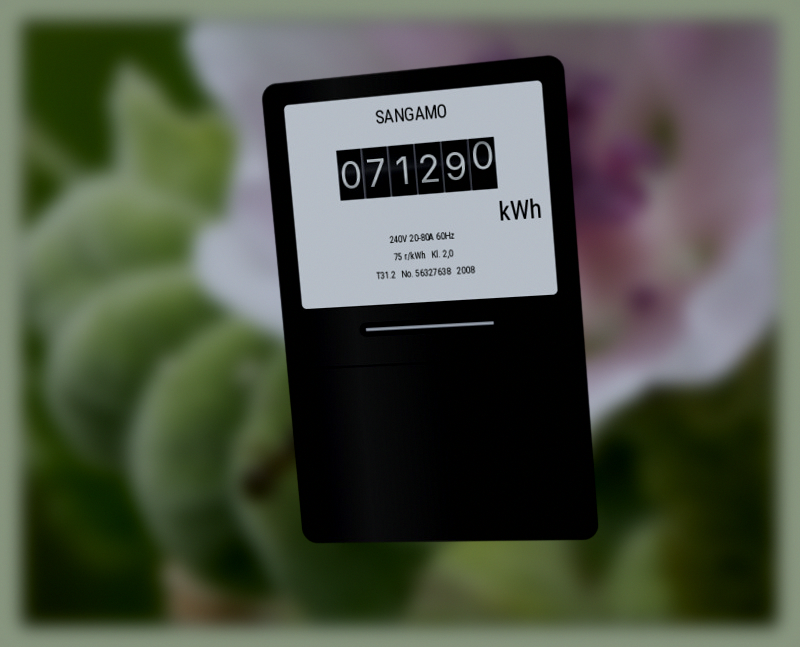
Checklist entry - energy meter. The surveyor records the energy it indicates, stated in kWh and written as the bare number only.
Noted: 71290
